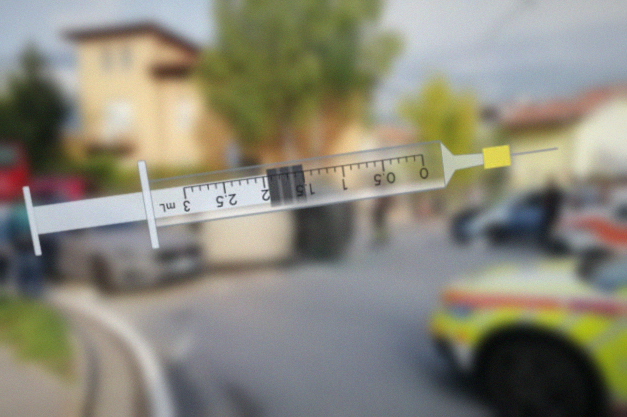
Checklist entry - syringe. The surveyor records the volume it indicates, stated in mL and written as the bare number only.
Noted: 1.5
